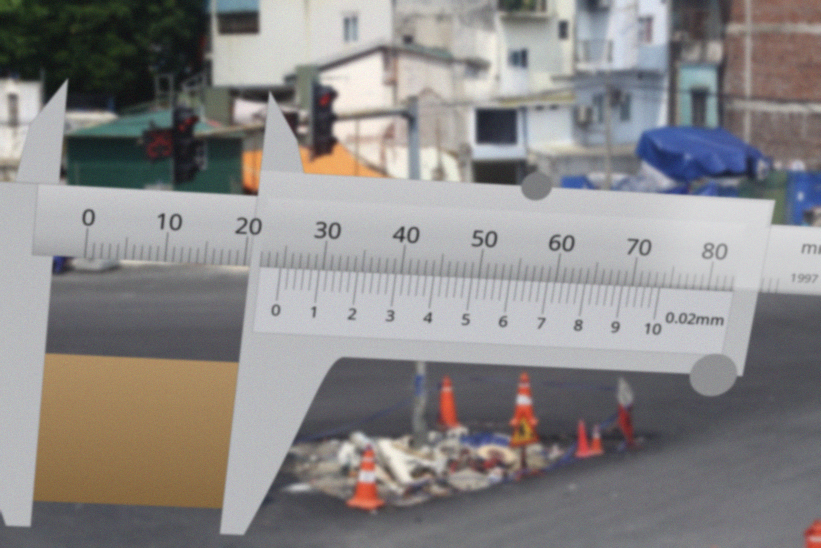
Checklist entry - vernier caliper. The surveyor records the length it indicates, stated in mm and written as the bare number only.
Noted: 24.6
